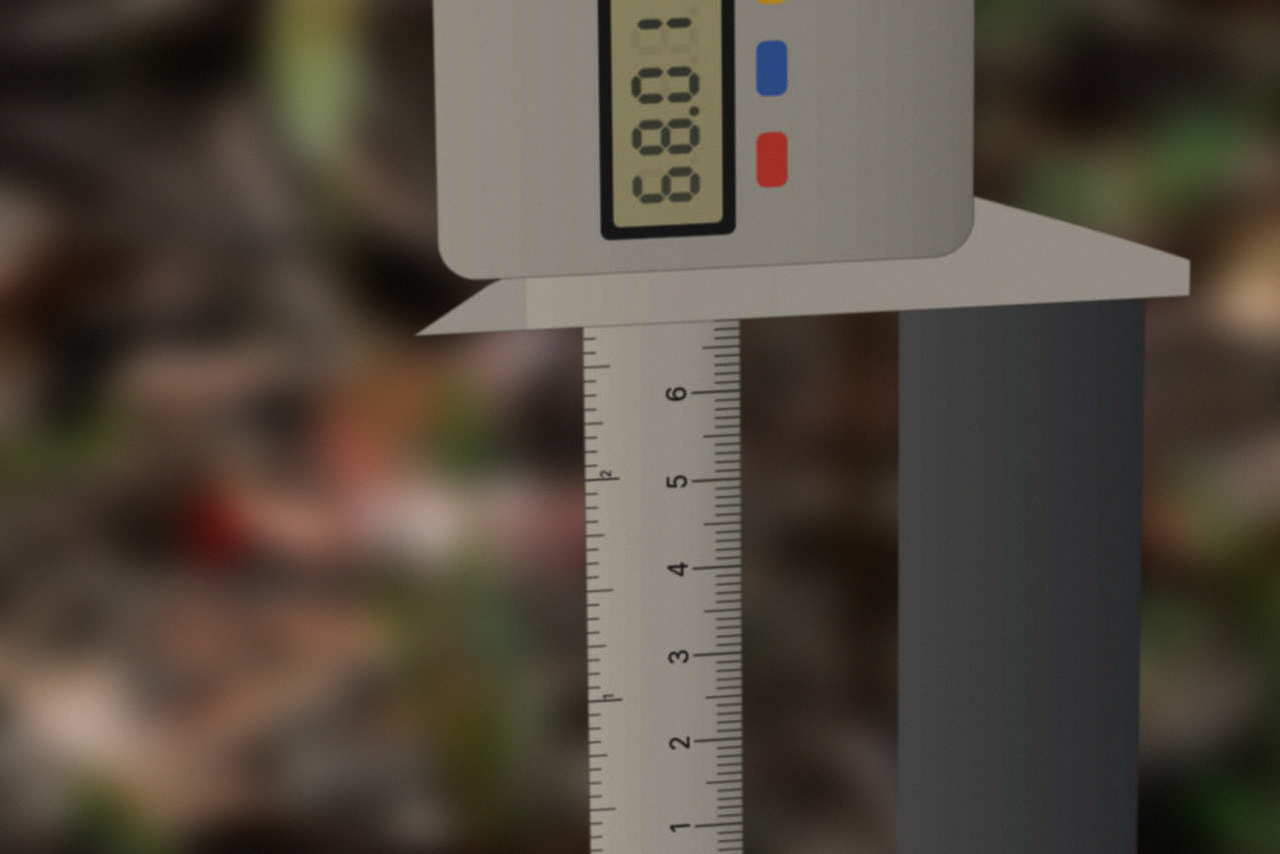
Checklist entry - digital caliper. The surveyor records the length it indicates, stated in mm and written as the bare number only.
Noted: 68.01
